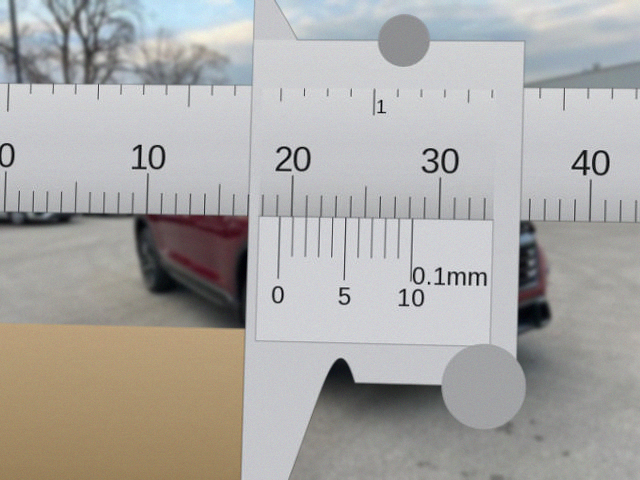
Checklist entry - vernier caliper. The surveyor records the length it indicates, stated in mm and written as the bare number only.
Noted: 19.2
